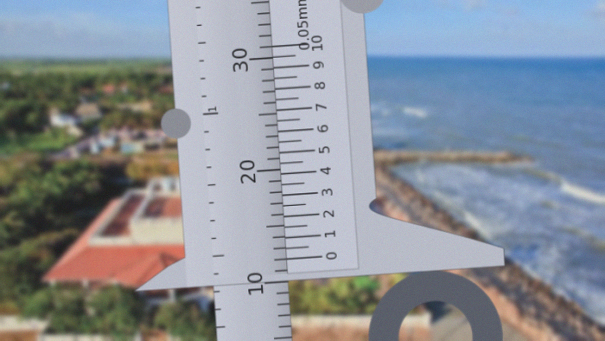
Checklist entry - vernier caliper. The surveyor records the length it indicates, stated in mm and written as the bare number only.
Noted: 12.0
